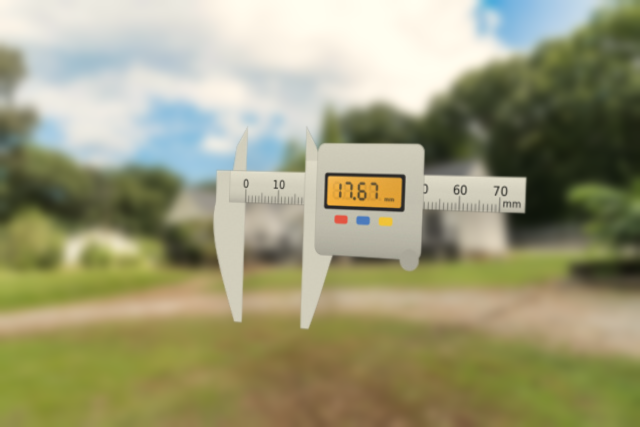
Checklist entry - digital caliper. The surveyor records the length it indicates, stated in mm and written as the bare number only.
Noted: 17.67
